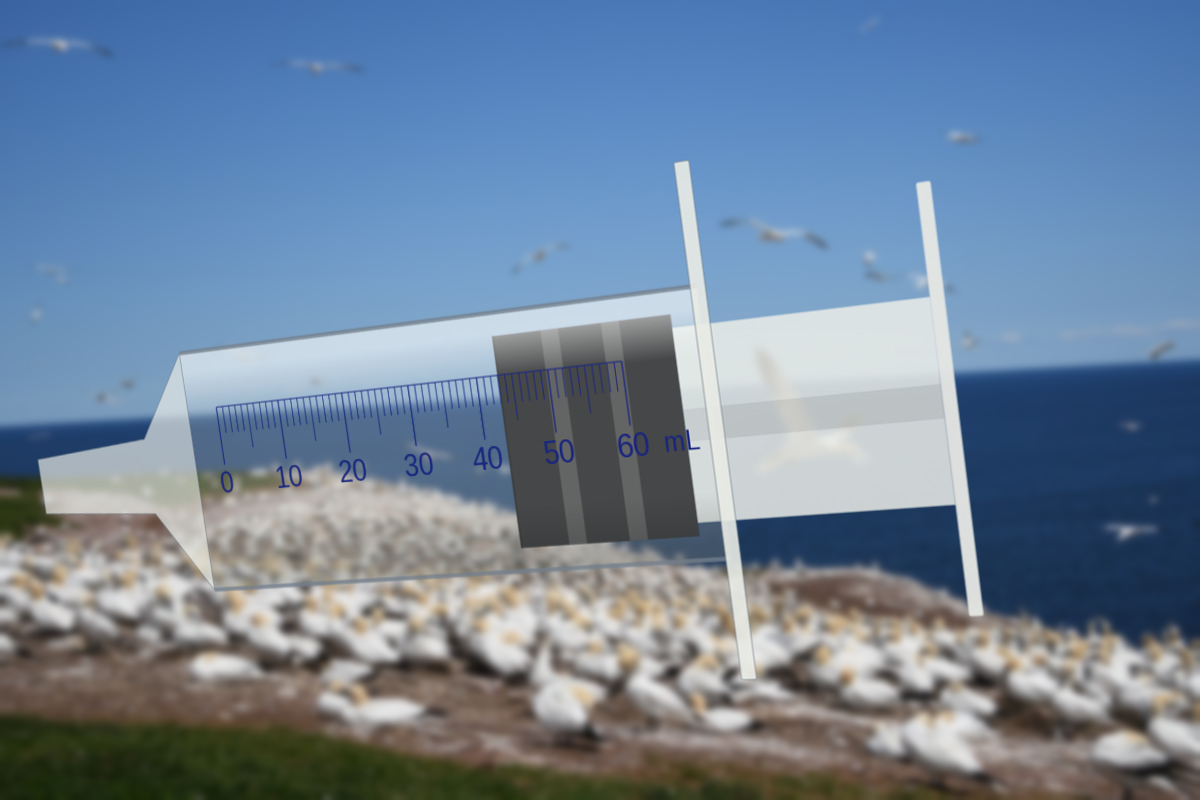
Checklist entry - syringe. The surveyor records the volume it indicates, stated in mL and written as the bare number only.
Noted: 43
